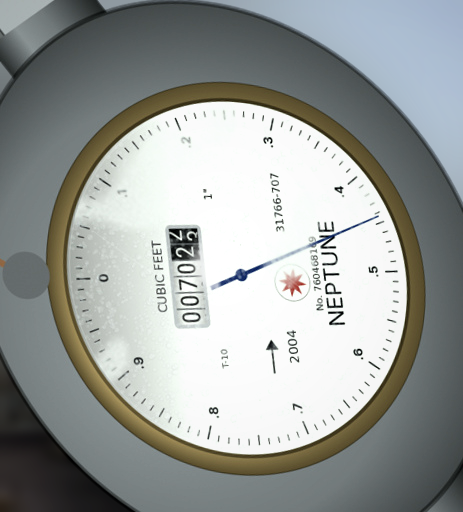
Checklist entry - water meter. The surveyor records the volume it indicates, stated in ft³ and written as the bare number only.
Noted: 7022.44
